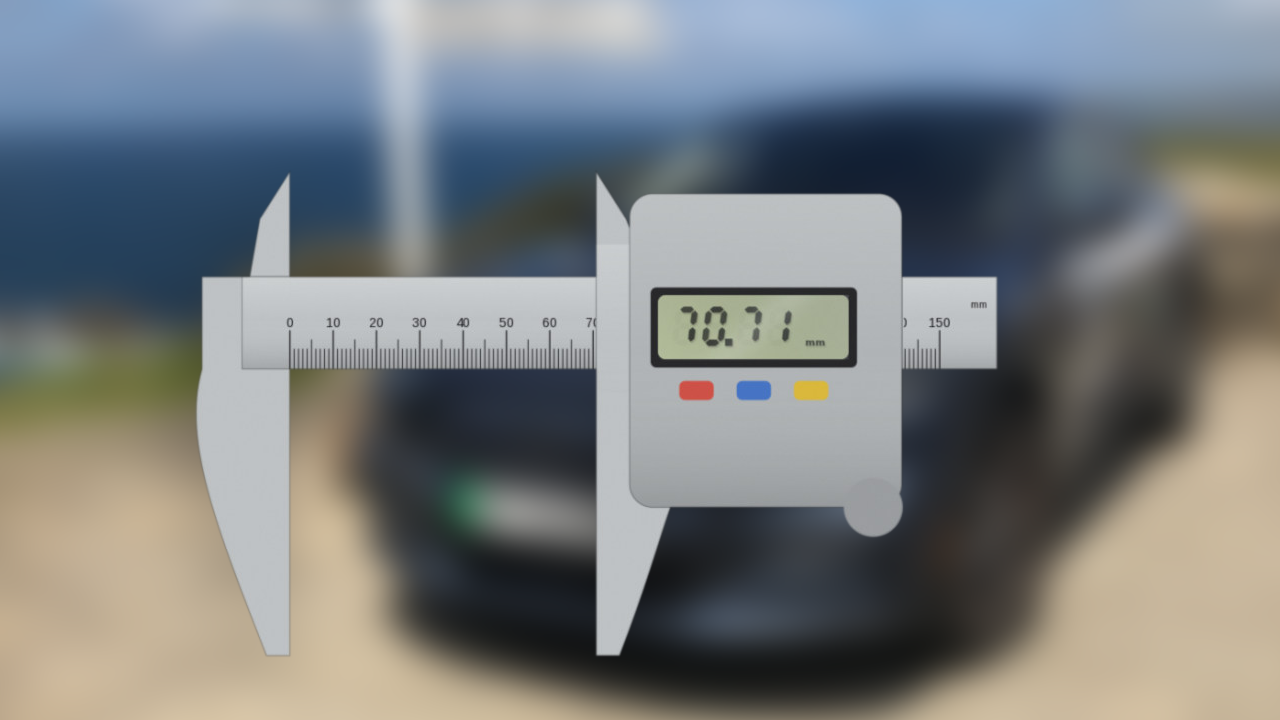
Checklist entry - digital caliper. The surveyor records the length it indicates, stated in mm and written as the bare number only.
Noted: 70.71
